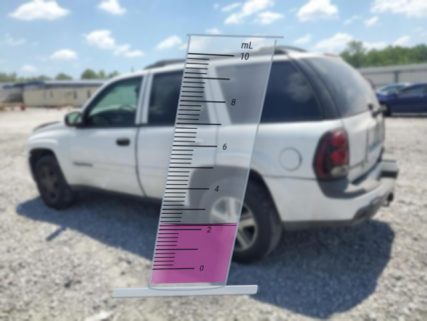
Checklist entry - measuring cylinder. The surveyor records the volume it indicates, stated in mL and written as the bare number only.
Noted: 2.2
